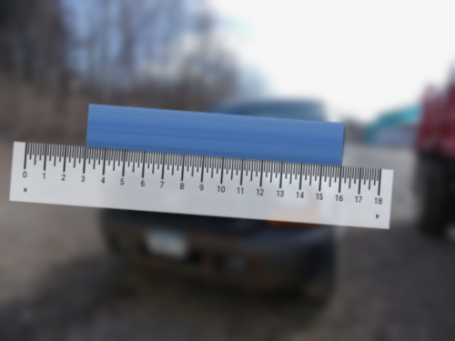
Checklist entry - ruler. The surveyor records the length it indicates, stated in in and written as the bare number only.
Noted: 13
